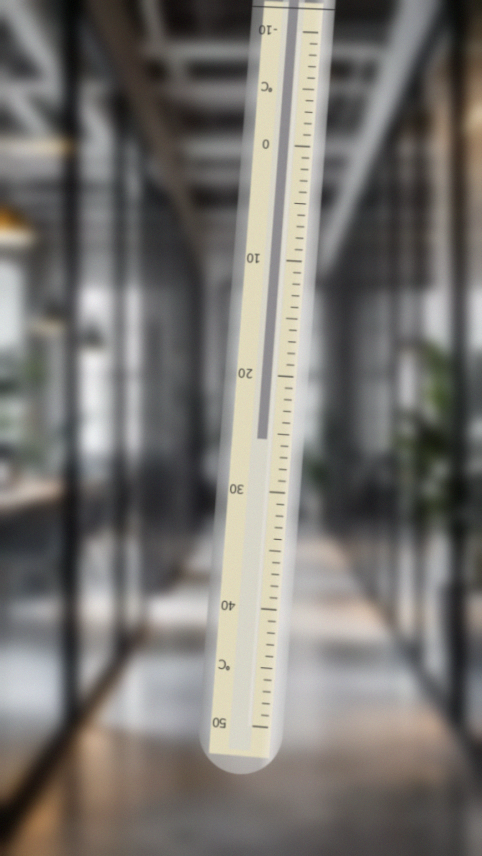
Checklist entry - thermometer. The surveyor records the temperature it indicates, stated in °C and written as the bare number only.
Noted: 25.5
